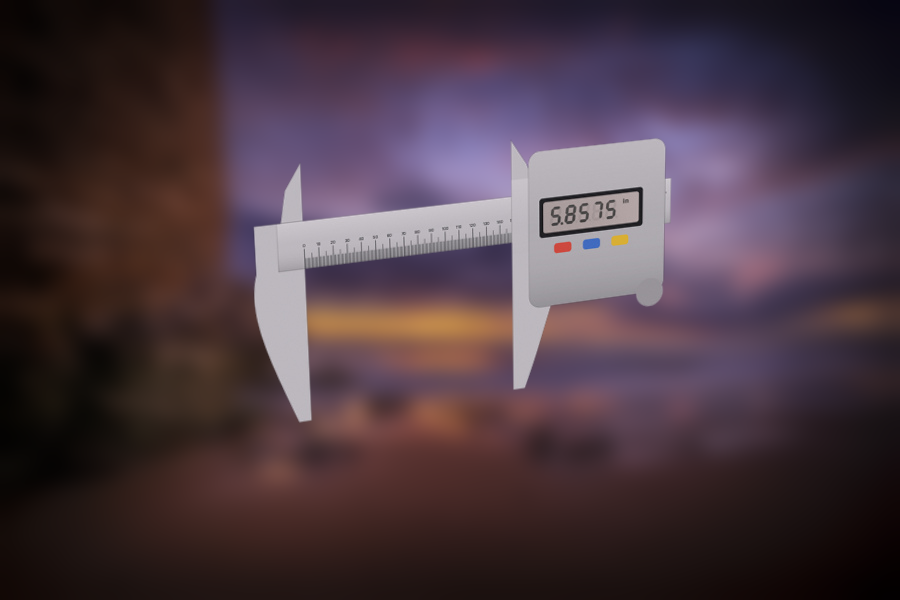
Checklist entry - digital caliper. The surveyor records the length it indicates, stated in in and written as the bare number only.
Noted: 5.8575
